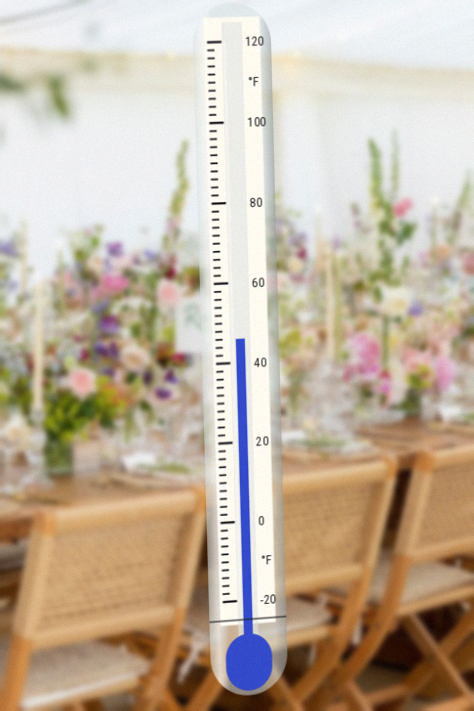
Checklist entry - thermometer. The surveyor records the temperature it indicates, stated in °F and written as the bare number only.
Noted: 46
